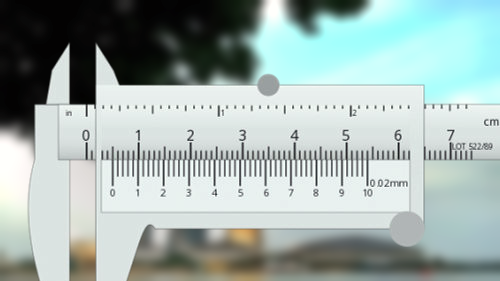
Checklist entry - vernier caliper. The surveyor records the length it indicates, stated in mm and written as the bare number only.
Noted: 5.0
